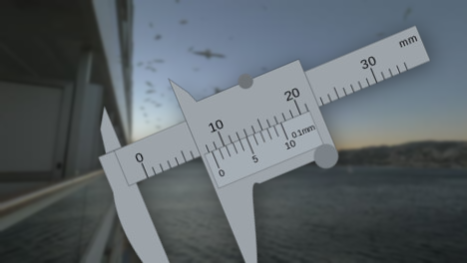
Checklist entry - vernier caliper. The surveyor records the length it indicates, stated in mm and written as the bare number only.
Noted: 8.4
